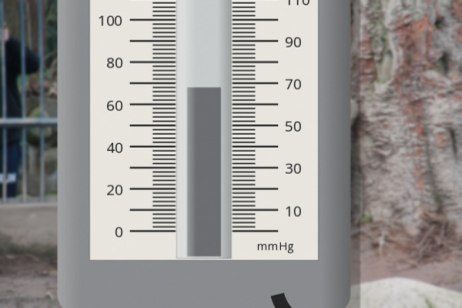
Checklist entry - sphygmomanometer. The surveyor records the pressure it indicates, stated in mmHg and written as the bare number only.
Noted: 68
